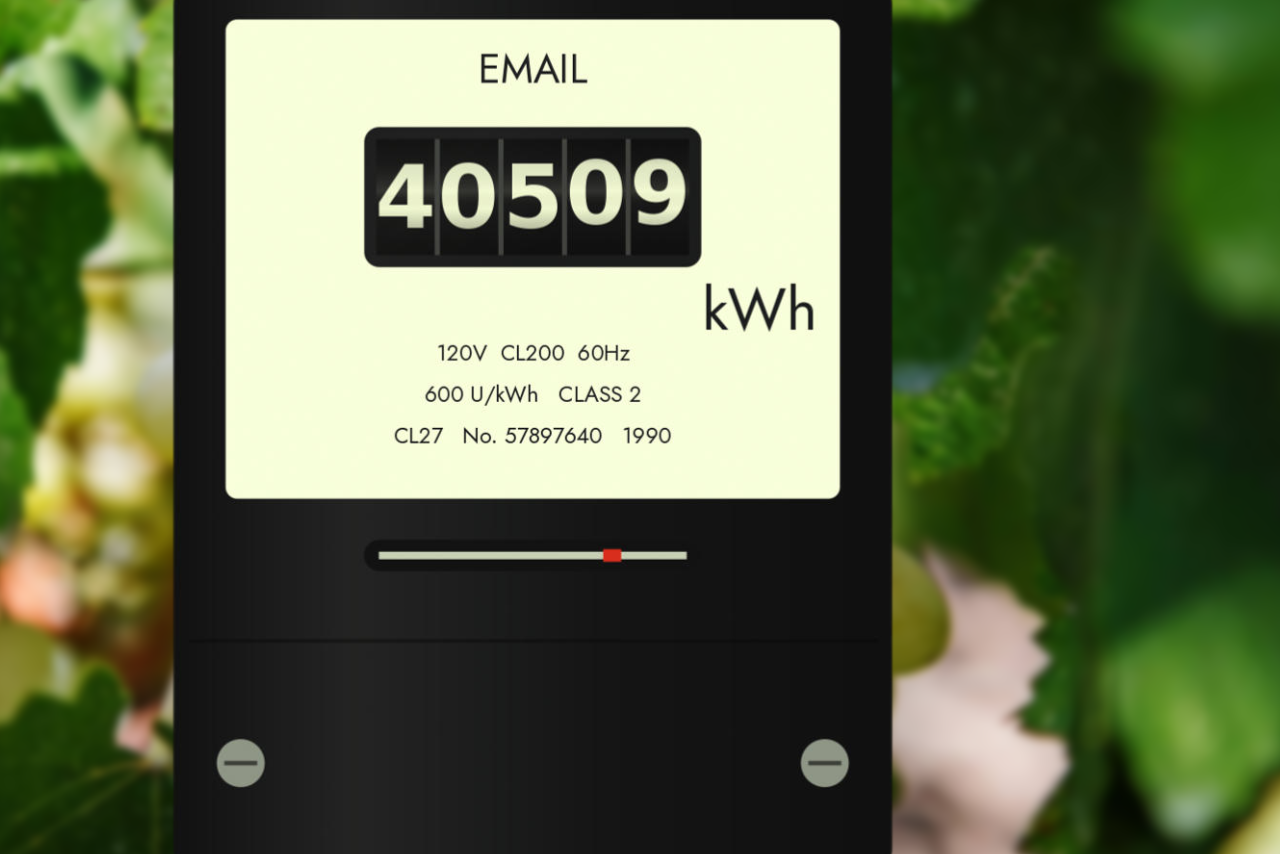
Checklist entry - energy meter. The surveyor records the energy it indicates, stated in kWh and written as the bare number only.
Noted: 40509
